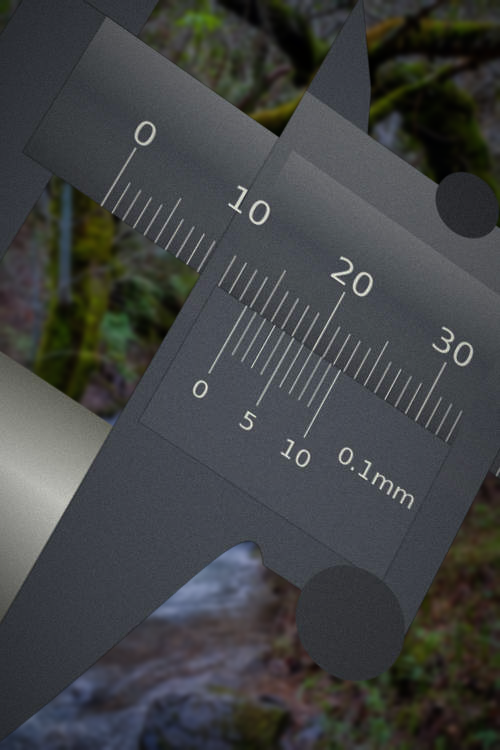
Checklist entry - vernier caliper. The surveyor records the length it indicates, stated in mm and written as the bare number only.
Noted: 13.7
